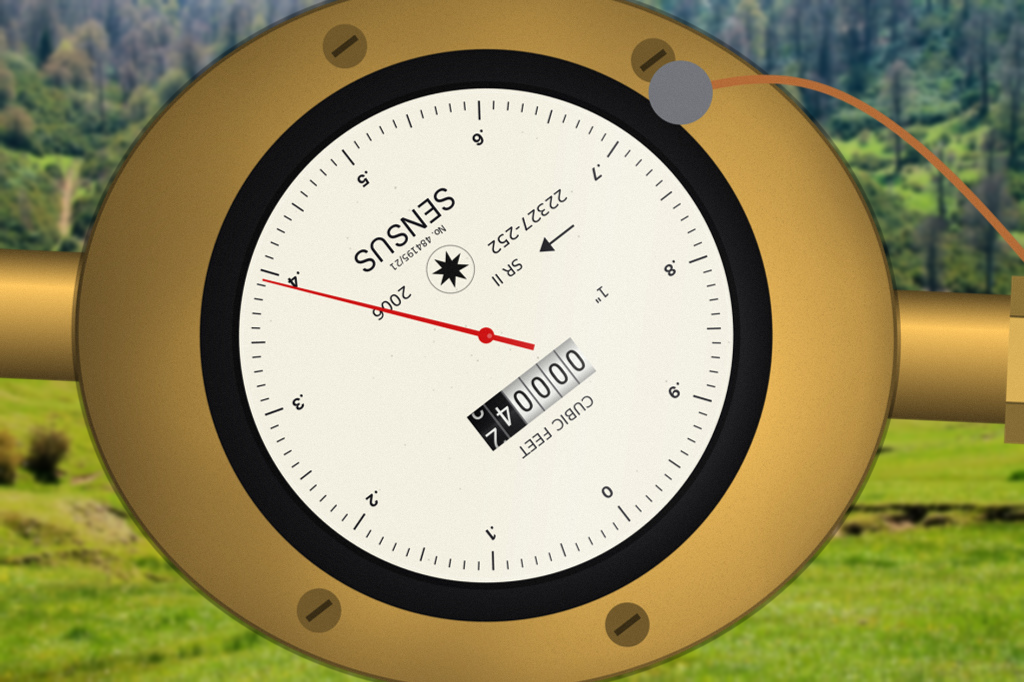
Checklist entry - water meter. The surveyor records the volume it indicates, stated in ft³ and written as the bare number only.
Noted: 42.39
